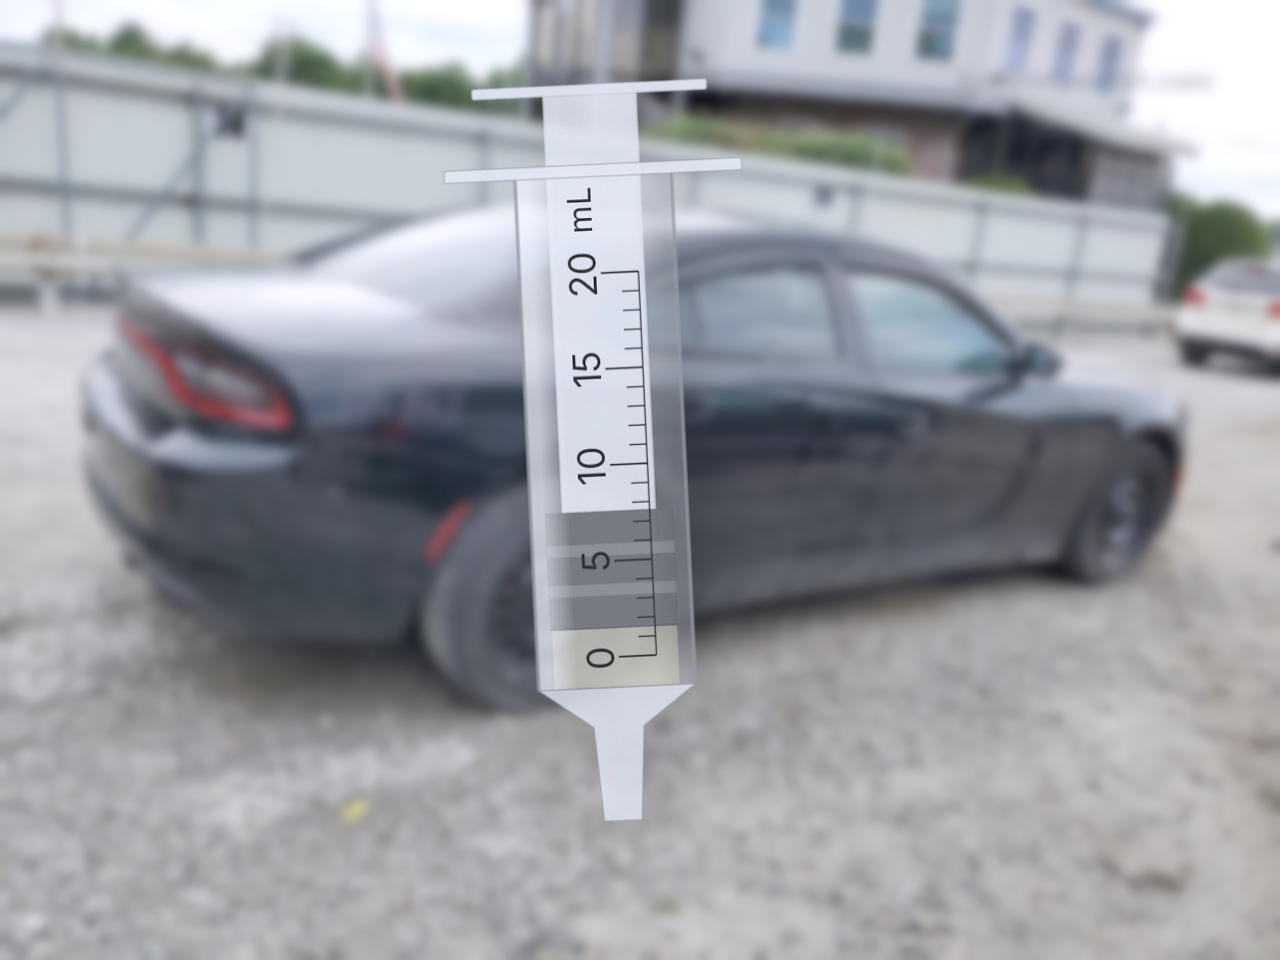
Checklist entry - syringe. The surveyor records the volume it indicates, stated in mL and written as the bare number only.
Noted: 1.5
